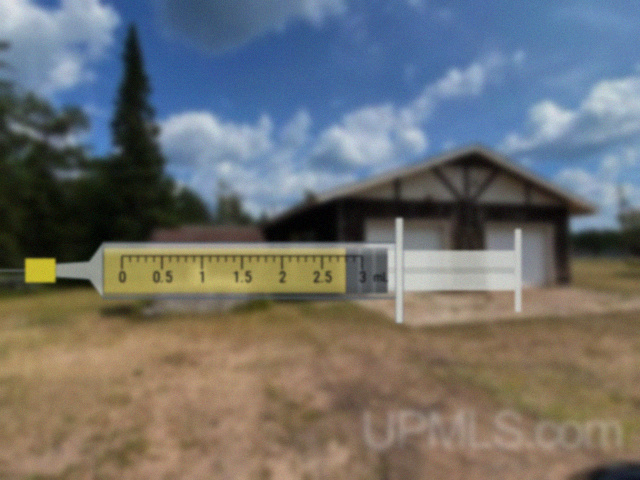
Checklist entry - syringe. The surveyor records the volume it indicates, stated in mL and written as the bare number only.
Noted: 2.8
